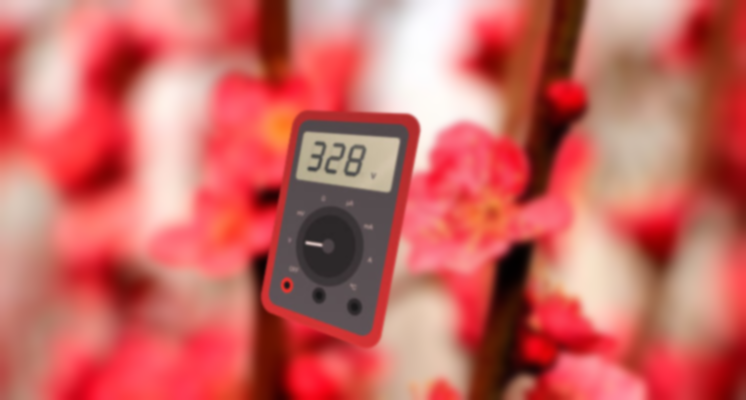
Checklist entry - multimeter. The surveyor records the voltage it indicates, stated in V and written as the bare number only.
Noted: 328
